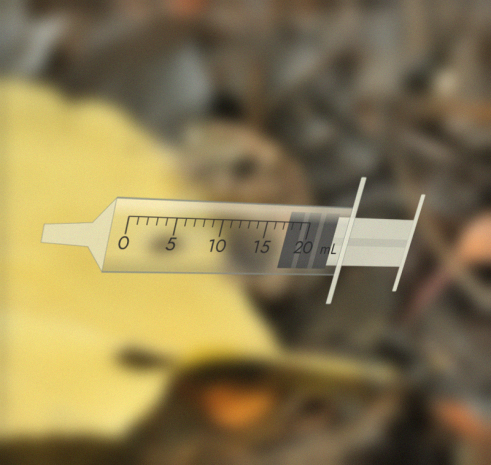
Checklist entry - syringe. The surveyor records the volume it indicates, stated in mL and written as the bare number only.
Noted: 17.5
